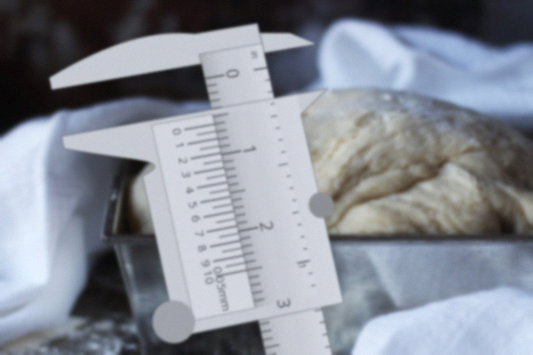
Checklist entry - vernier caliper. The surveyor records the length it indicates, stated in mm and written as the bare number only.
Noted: 6.0
